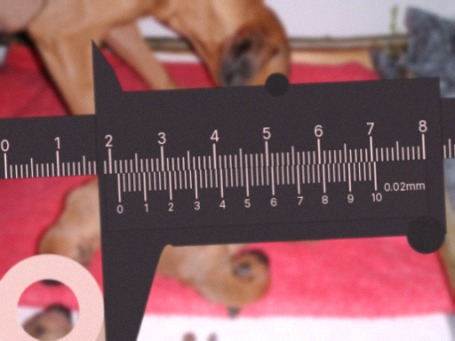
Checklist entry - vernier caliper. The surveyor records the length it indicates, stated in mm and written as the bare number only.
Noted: 21.5
